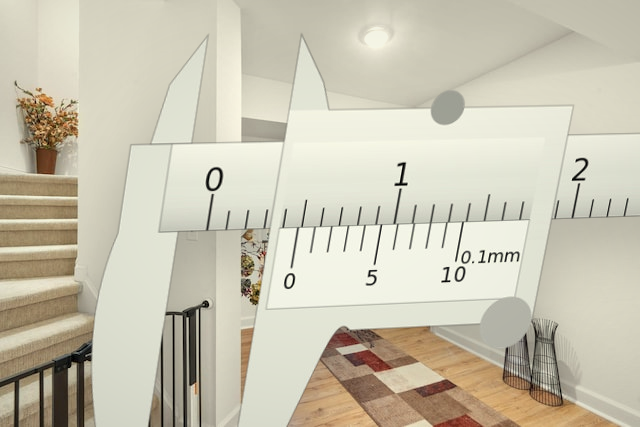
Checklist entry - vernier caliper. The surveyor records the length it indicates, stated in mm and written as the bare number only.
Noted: 4.8
